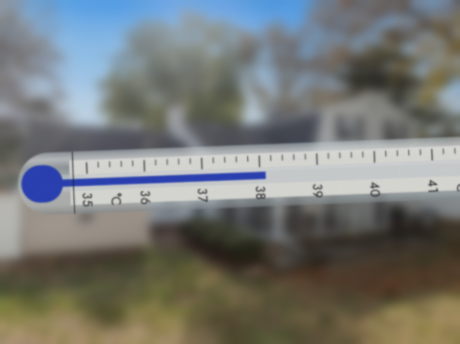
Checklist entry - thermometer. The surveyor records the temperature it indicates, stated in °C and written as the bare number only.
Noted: 38.1
